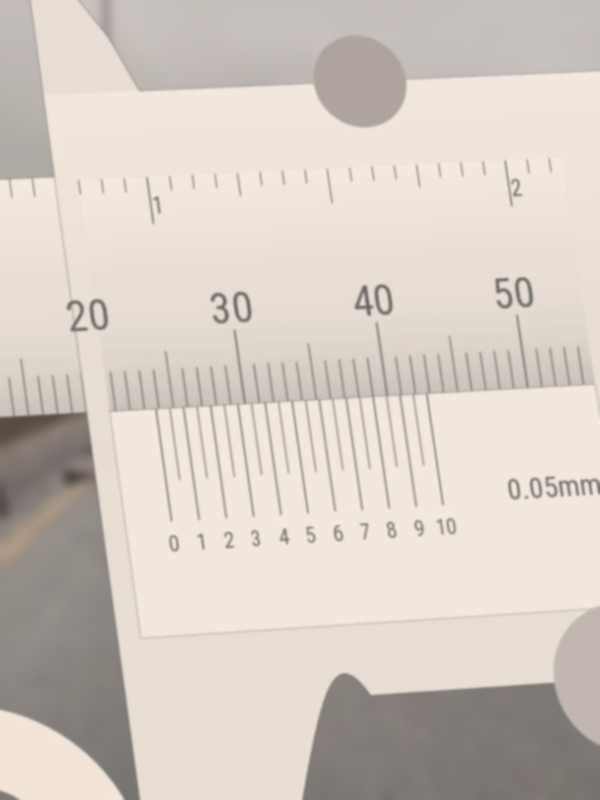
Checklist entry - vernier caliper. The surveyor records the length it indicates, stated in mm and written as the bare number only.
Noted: 23.8
